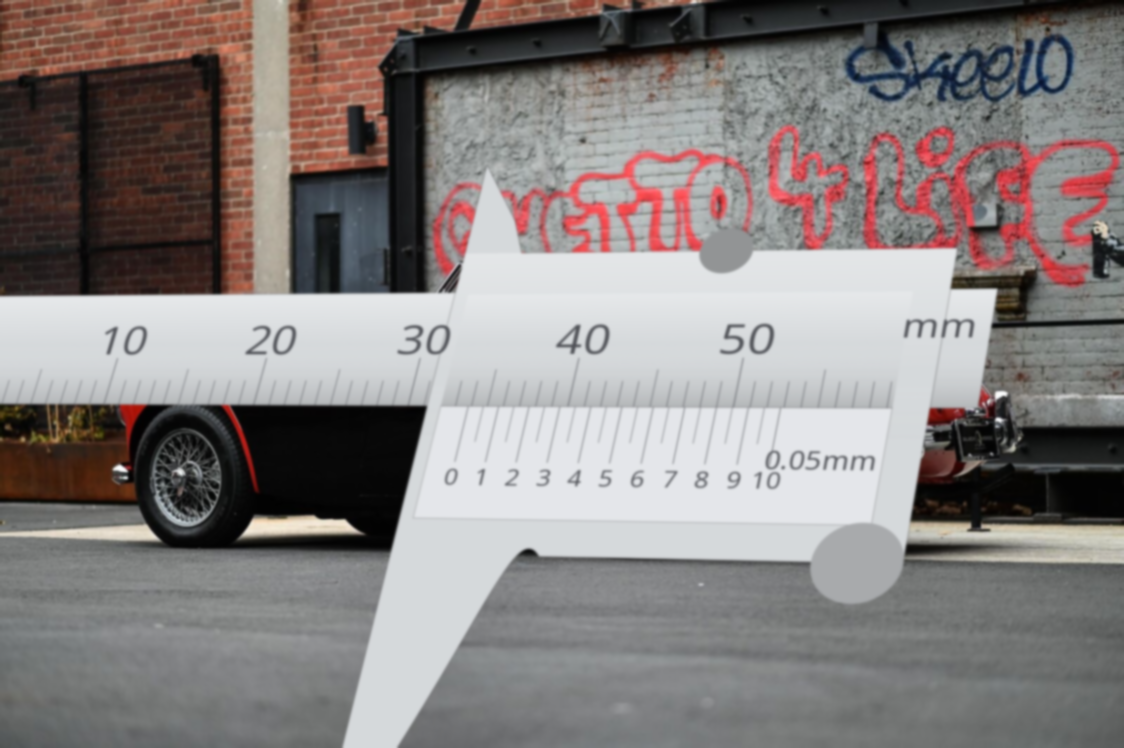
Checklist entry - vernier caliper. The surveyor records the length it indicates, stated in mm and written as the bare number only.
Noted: 33.8
